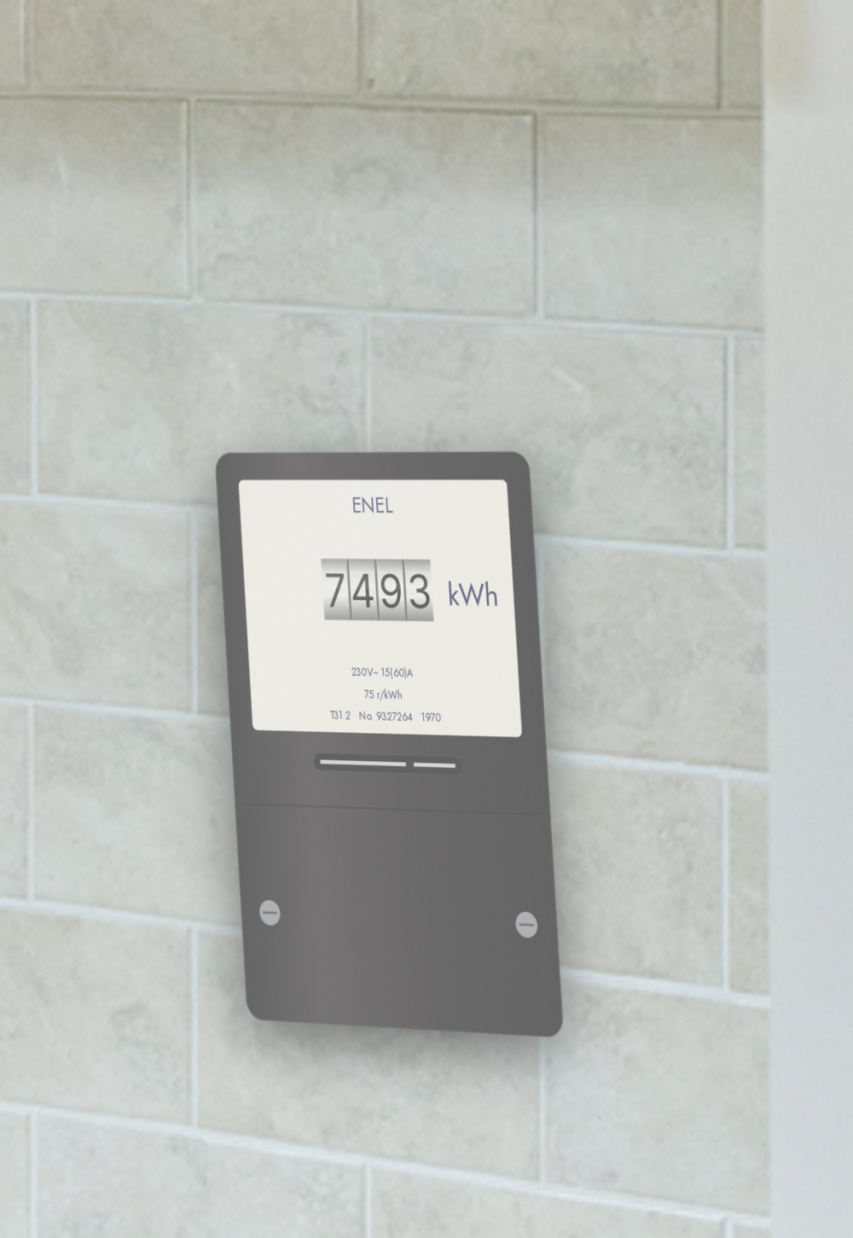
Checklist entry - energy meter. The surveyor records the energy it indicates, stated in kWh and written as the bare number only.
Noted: 7493
